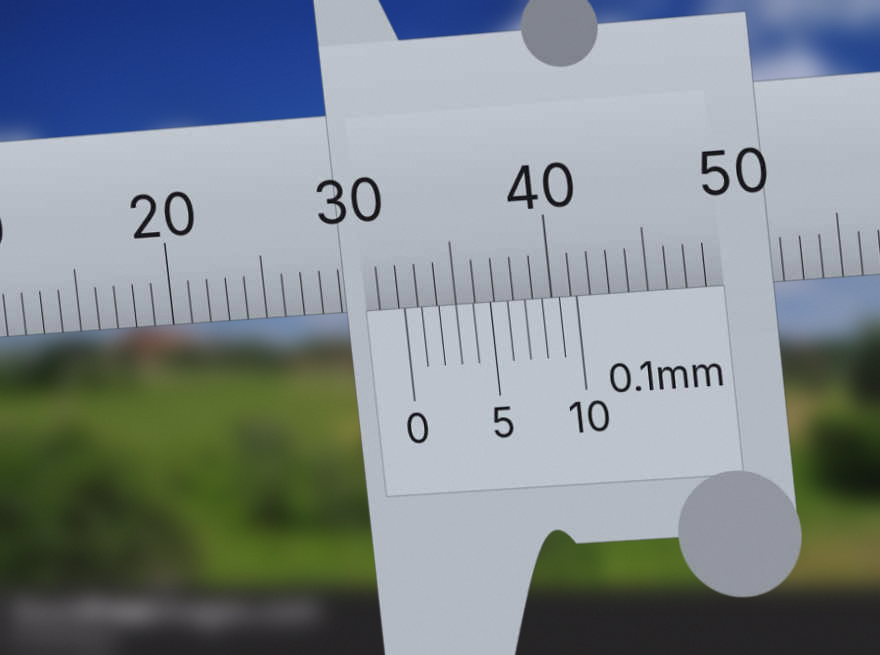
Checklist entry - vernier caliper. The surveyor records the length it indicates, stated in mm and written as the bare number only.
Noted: 32.3
